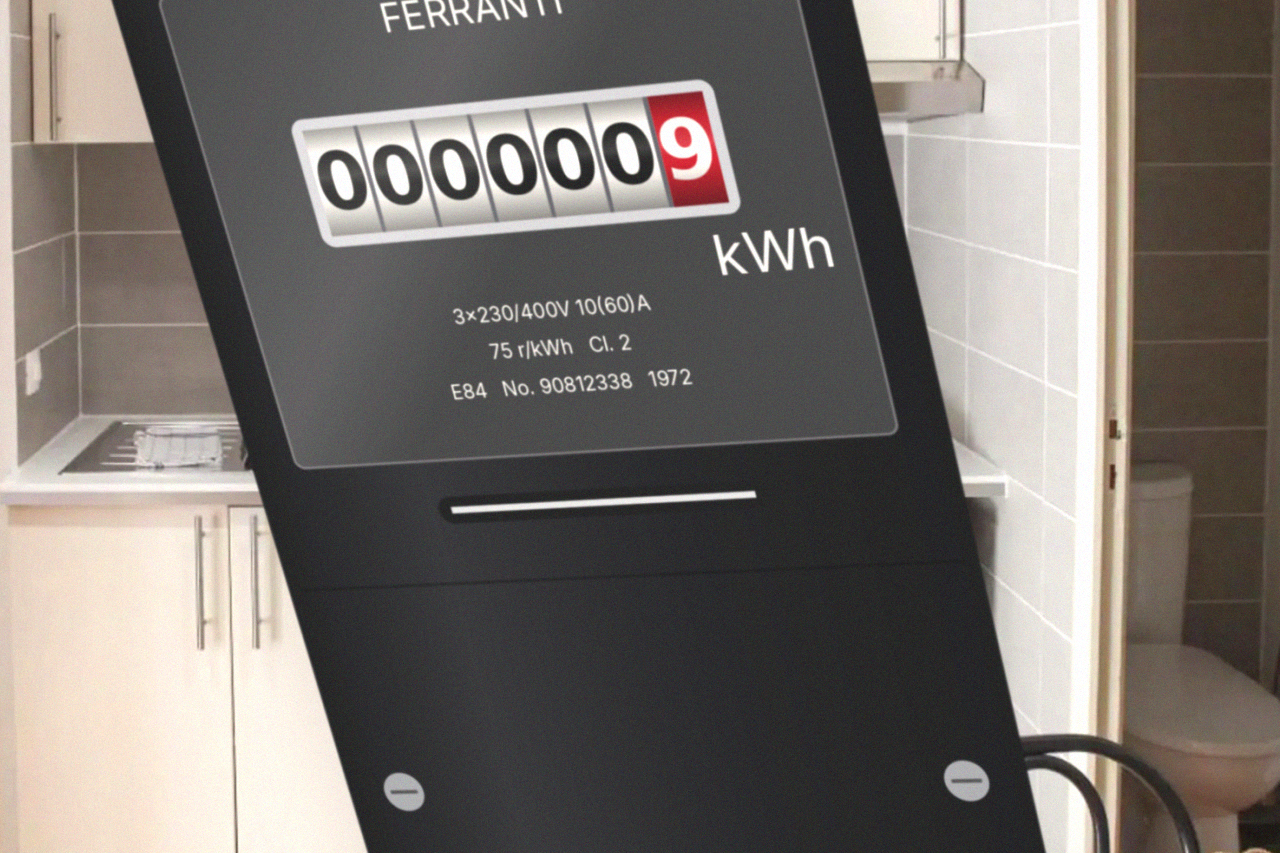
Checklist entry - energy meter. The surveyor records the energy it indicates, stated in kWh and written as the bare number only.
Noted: 0.9
